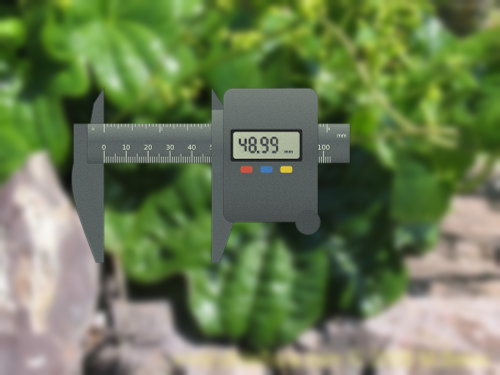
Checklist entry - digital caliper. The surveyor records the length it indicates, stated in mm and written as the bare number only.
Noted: 48.99
